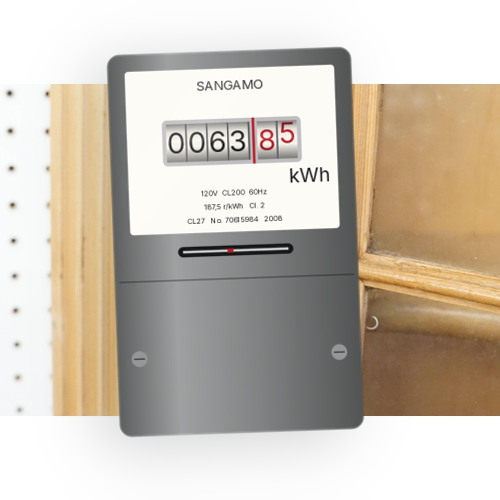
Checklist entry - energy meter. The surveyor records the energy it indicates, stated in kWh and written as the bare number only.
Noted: 63.85
